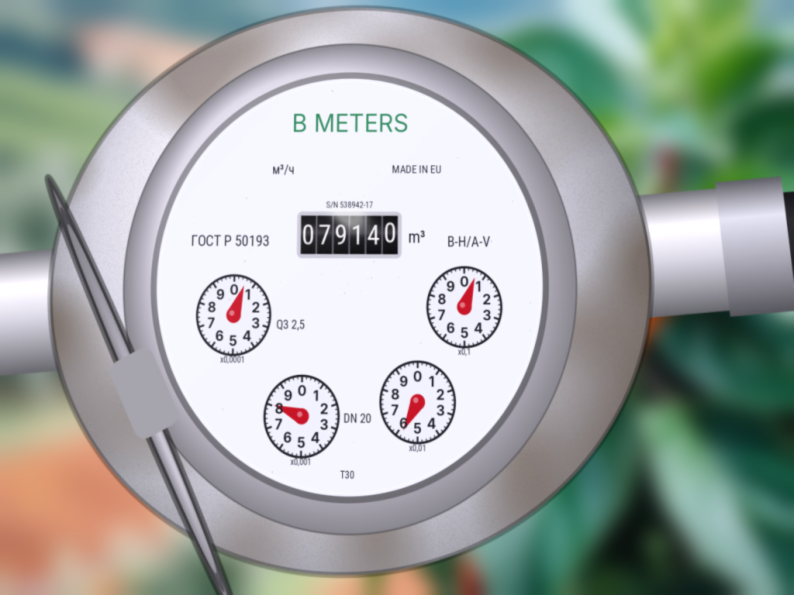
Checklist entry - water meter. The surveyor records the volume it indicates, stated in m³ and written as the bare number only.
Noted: 79140.0580
